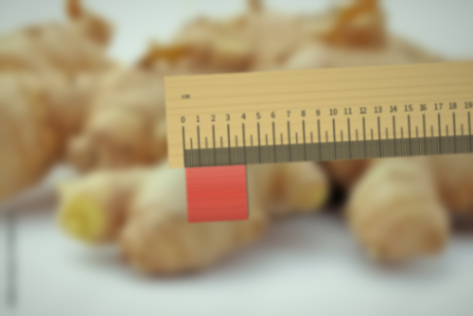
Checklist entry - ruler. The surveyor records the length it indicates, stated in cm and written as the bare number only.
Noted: 4
